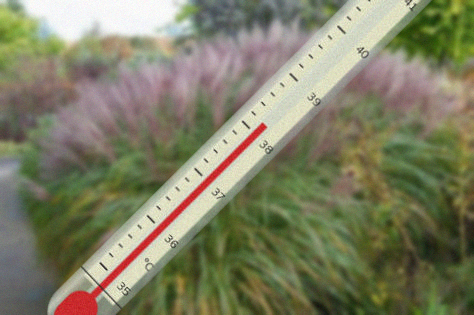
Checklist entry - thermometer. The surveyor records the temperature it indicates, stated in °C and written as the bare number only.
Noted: 38.2
